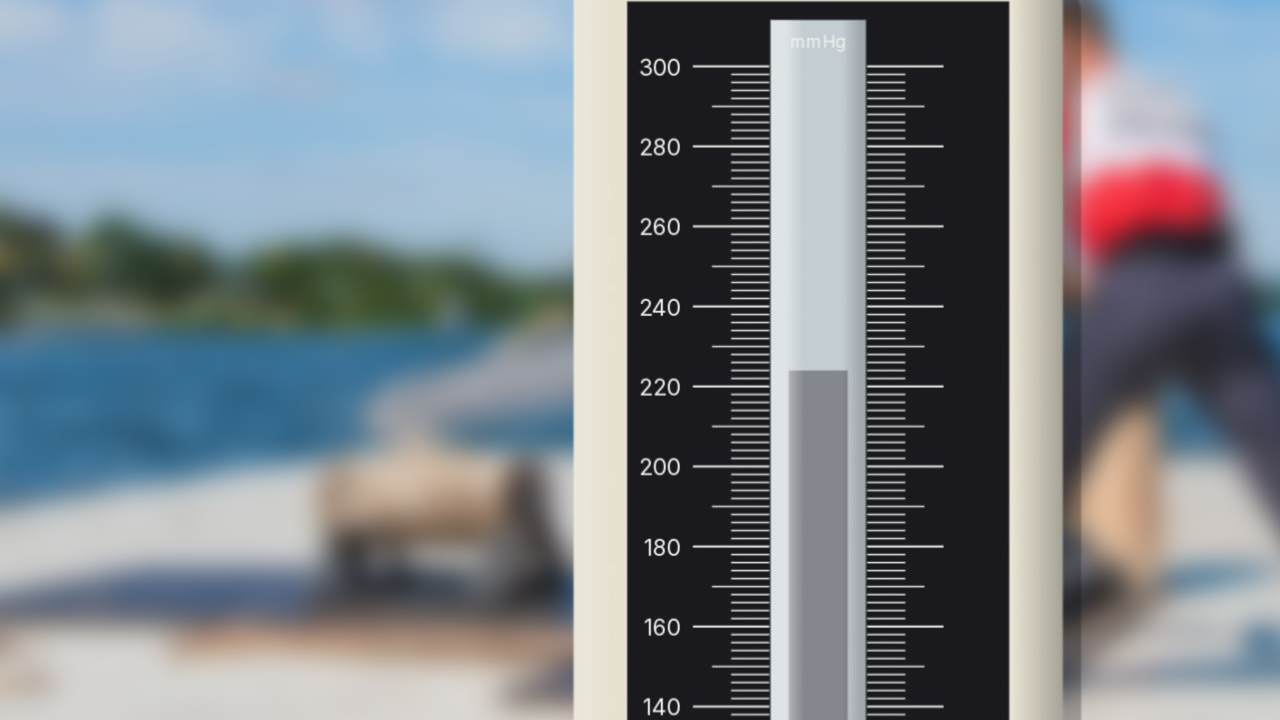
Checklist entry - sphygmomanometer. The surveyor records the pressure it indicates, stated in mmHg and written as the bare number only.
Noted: 224
